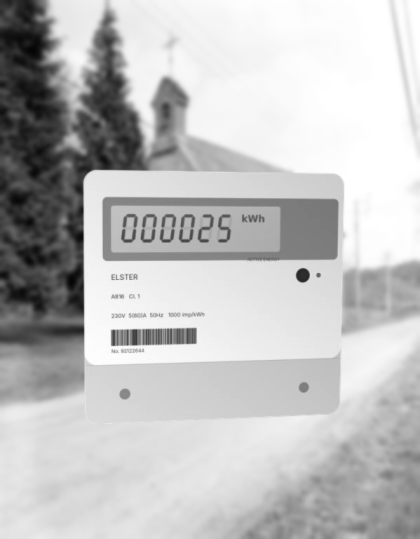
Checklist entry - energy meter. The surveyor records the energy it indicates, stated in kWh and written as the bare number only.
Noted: 25
